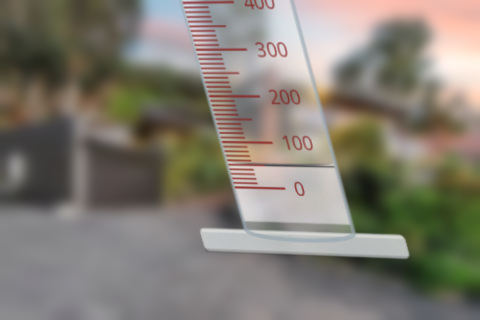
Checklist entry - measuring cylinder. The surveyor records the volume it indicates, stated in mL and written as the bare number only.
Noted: 50
